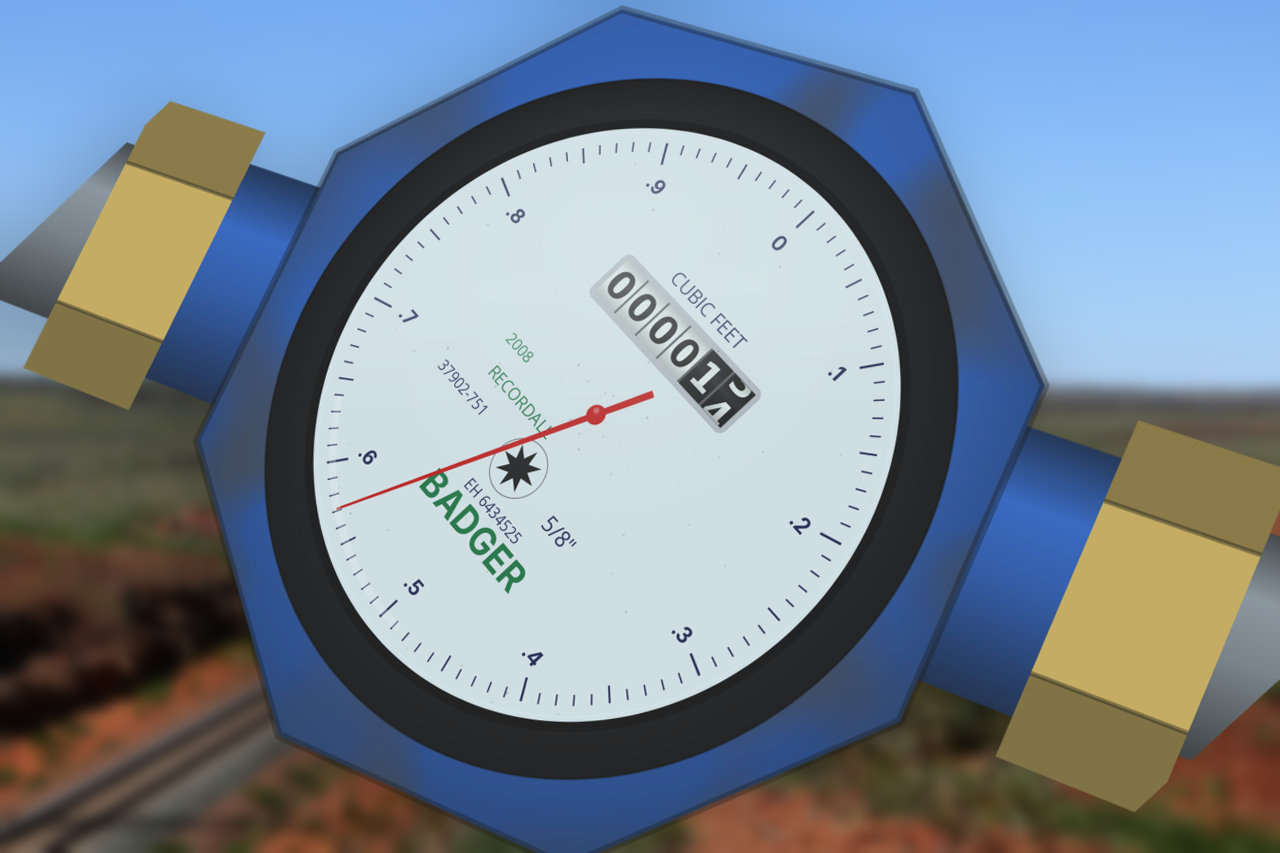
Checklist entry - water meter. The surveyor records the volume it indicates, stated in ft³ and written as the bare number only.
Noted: 13.57
